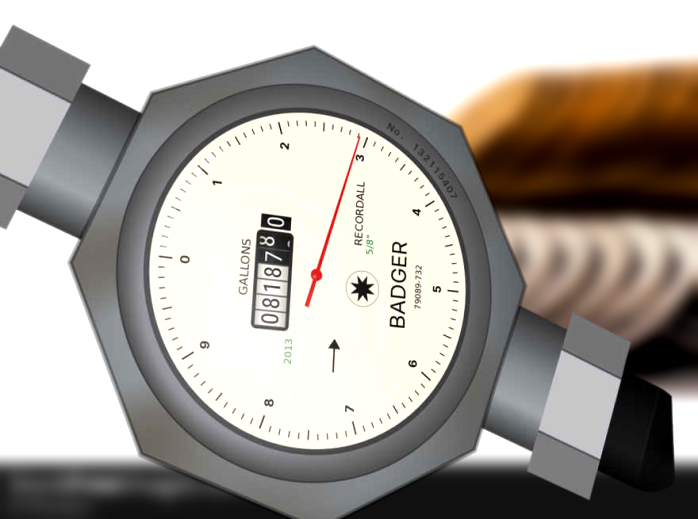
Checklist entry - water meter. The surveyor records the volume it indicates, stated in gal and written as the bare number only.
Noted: 818782.9
